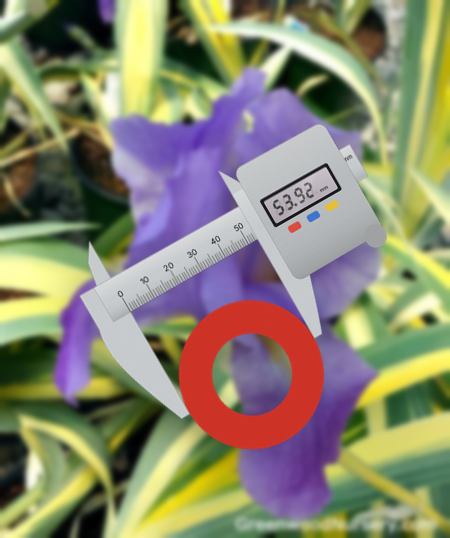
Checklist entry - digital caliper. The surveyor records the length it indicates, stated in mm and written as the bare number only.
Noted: 53.92
